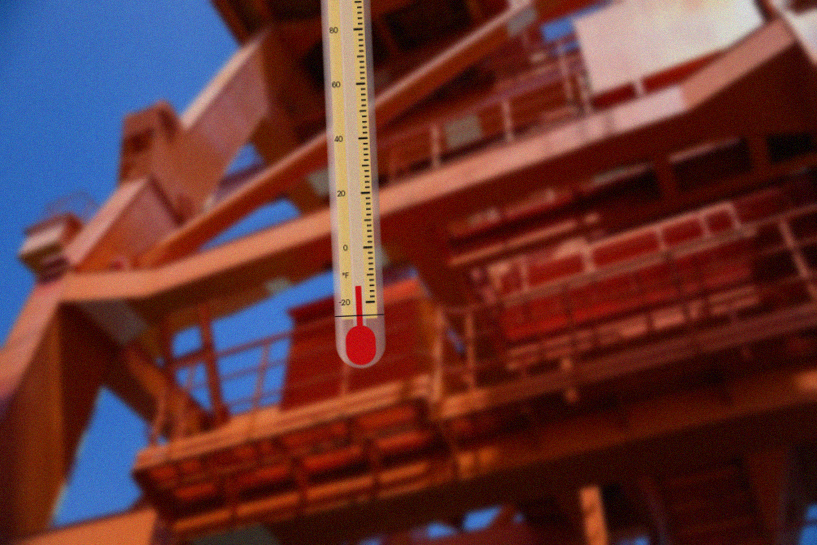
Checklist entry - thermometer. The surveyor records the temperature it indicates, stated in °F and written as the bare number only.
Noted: -14
